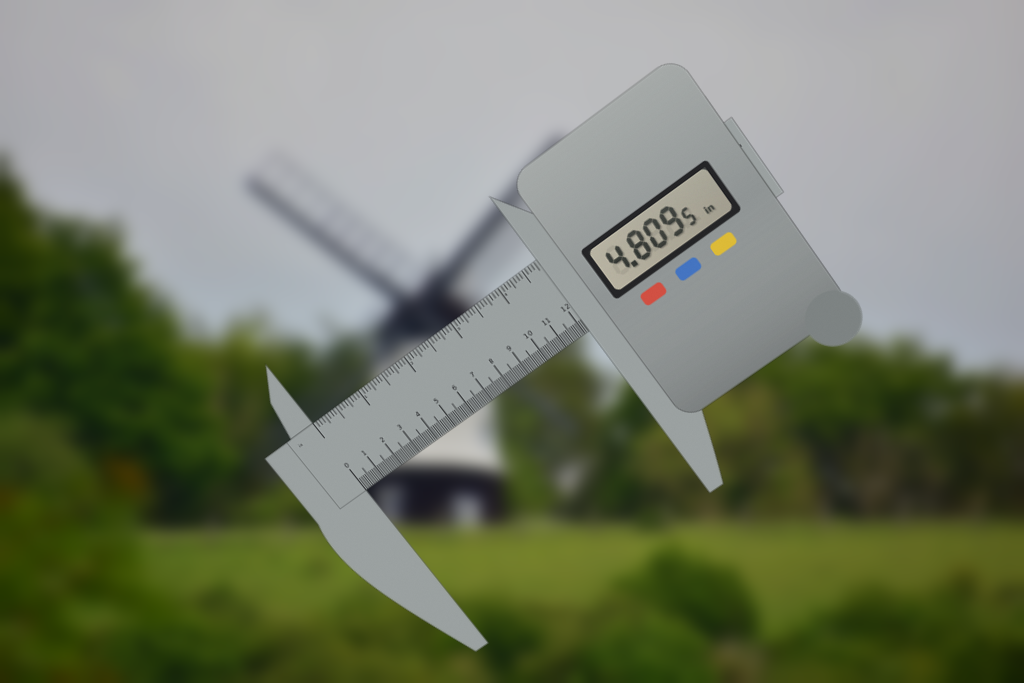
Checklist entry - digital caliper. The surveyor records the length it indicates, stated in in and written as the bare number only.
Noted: 4.8095
